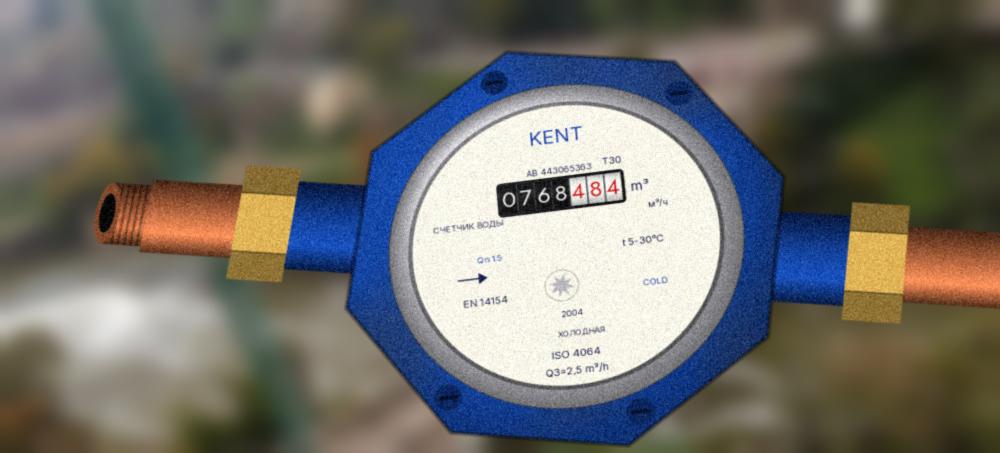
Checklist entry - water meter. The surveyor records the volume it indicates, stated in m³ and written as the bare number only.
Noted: 768.484
